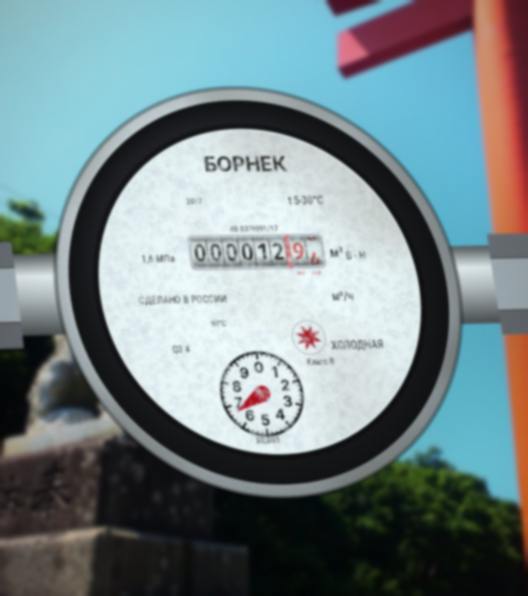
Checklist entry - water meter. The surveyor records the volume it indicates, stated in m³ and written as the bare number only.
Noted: 12.936
